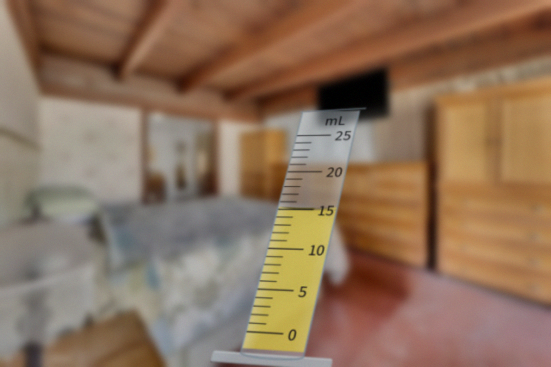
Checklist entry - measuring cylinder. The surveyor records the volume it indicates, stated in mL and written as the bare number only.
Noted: 15
